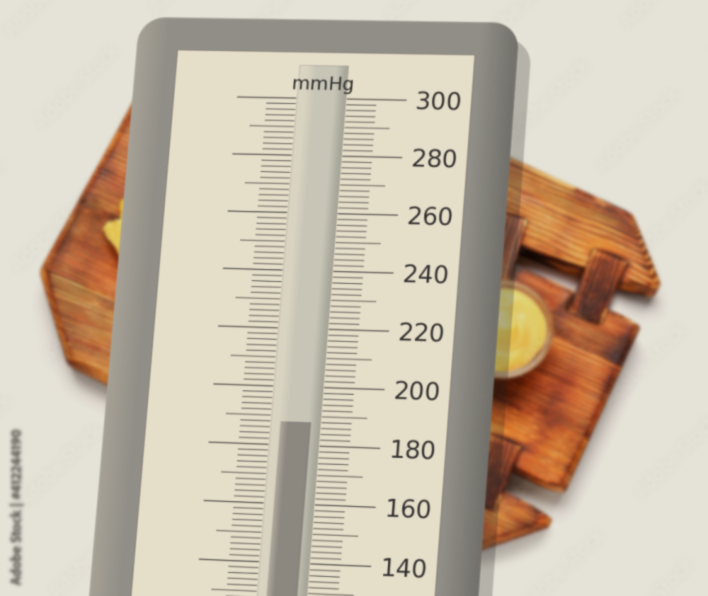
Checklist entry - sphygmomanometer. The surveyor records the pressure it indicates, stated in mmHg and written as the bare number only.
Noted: 188
